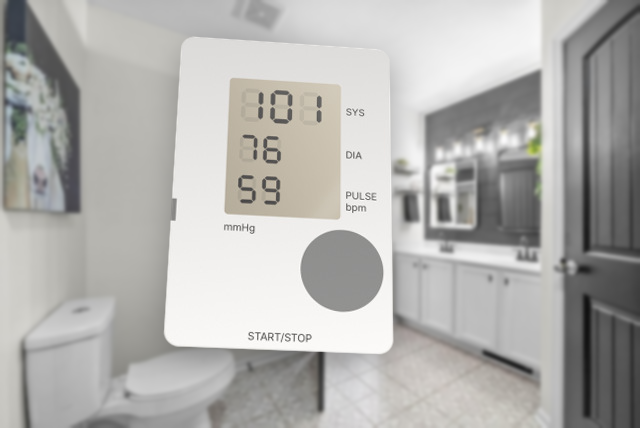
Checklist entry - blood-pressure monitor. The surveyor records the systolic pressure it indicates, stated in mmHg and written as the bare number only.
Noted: 101
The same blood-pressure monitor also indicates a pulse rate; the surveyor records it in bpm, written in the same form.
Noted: 59
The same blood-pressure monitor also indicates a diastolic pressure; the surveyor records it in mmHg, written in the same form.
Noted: 76
